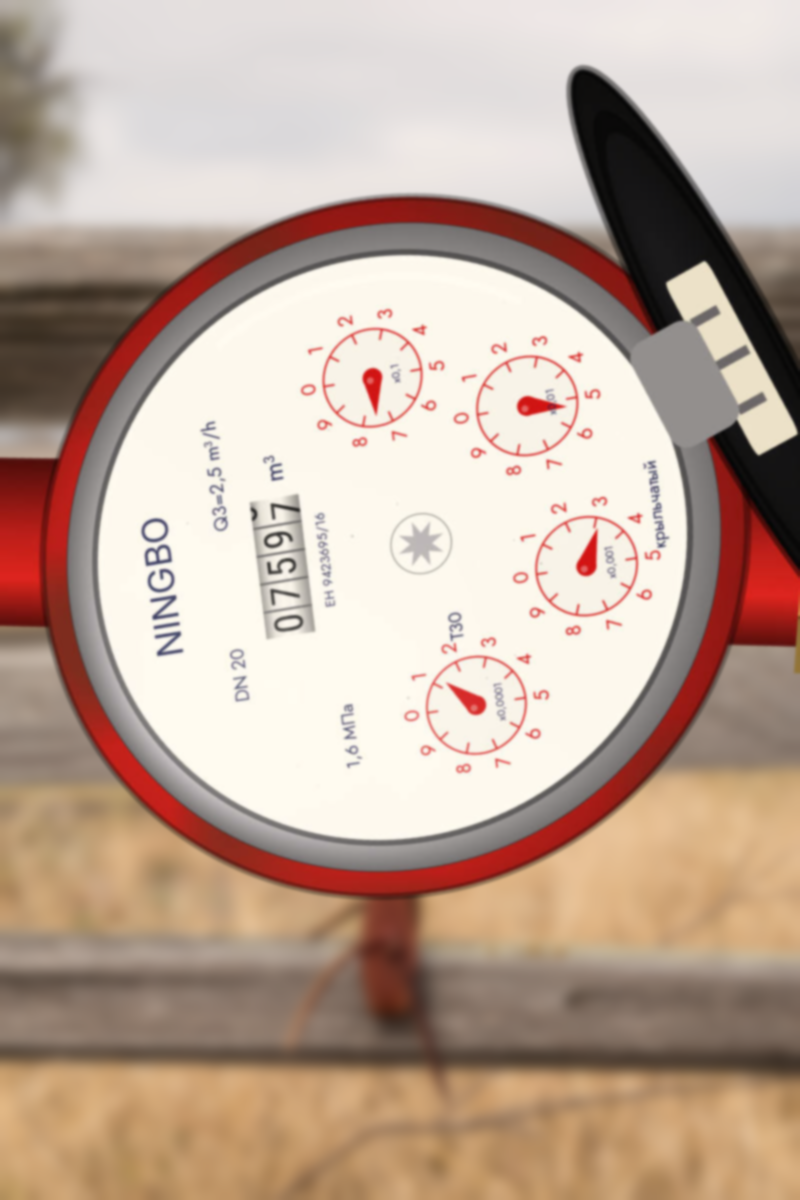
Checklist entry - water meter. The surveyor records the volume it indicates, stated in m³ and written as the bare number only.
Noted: 7596.7531
